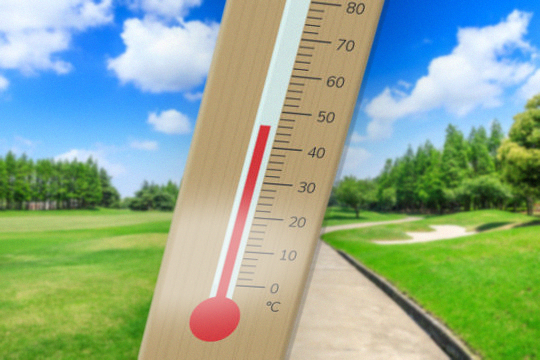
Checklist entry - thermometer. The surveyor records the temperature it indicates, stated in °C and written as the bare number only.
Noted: 46
